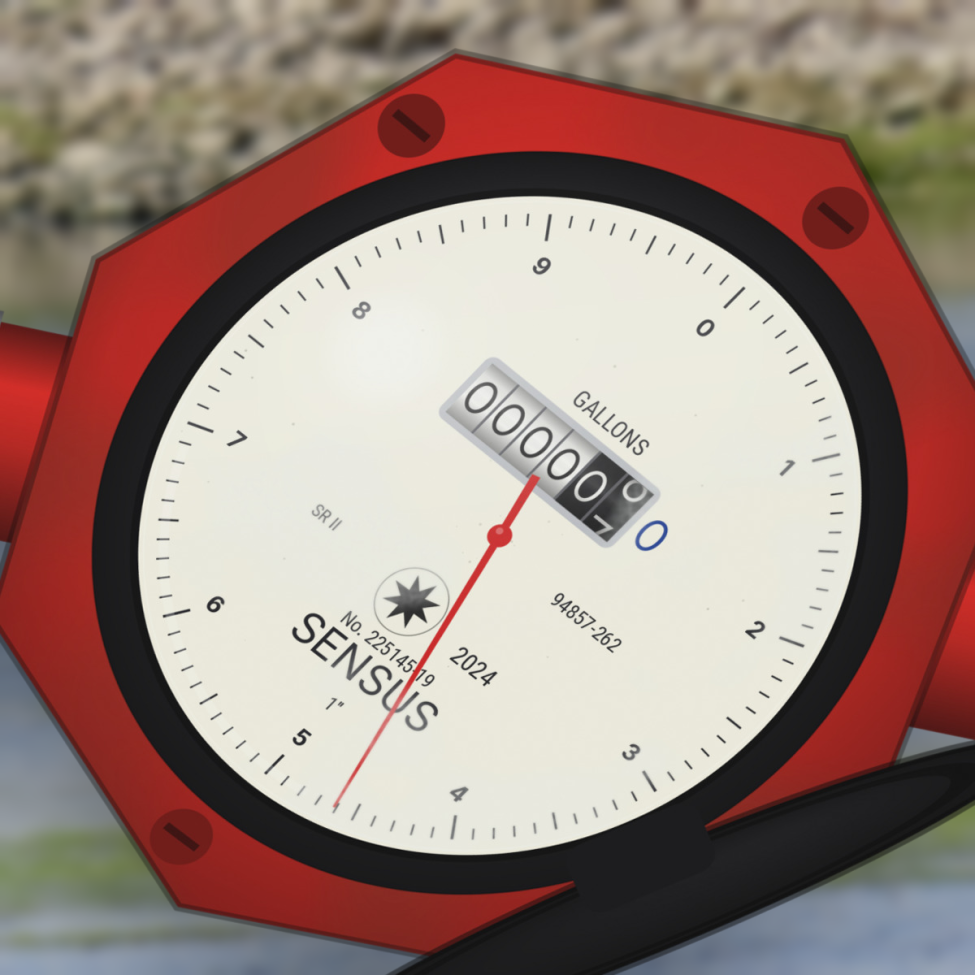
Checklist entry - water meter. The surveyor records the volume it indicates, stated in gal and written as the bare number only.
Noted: 64.6
